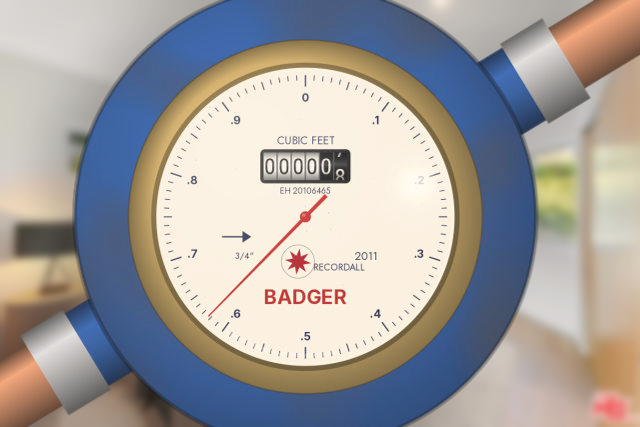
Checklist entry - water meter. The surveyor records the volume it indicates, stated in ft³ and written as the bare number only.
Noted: 7.62
